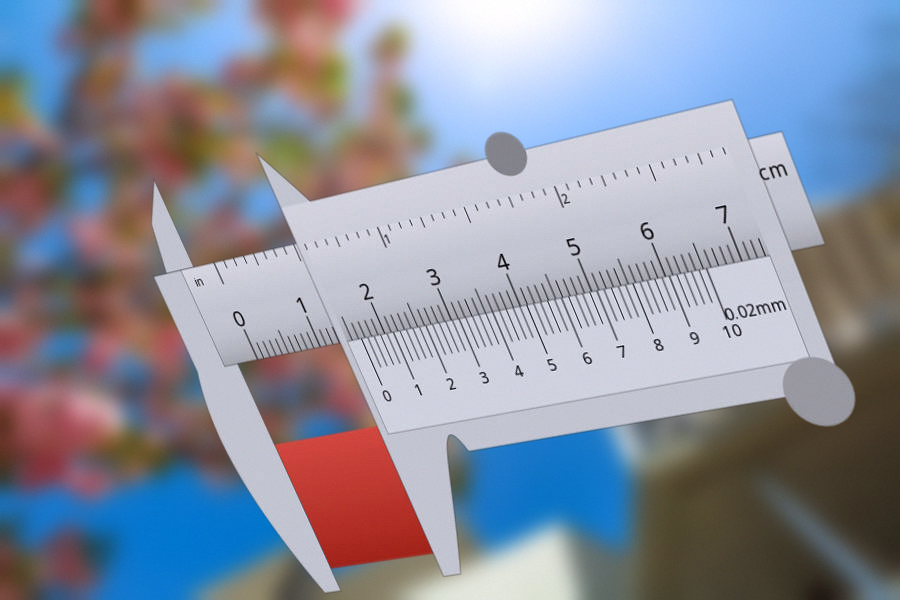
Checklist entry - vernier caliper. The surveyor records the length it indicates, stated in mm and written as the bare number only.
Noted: 16.4
